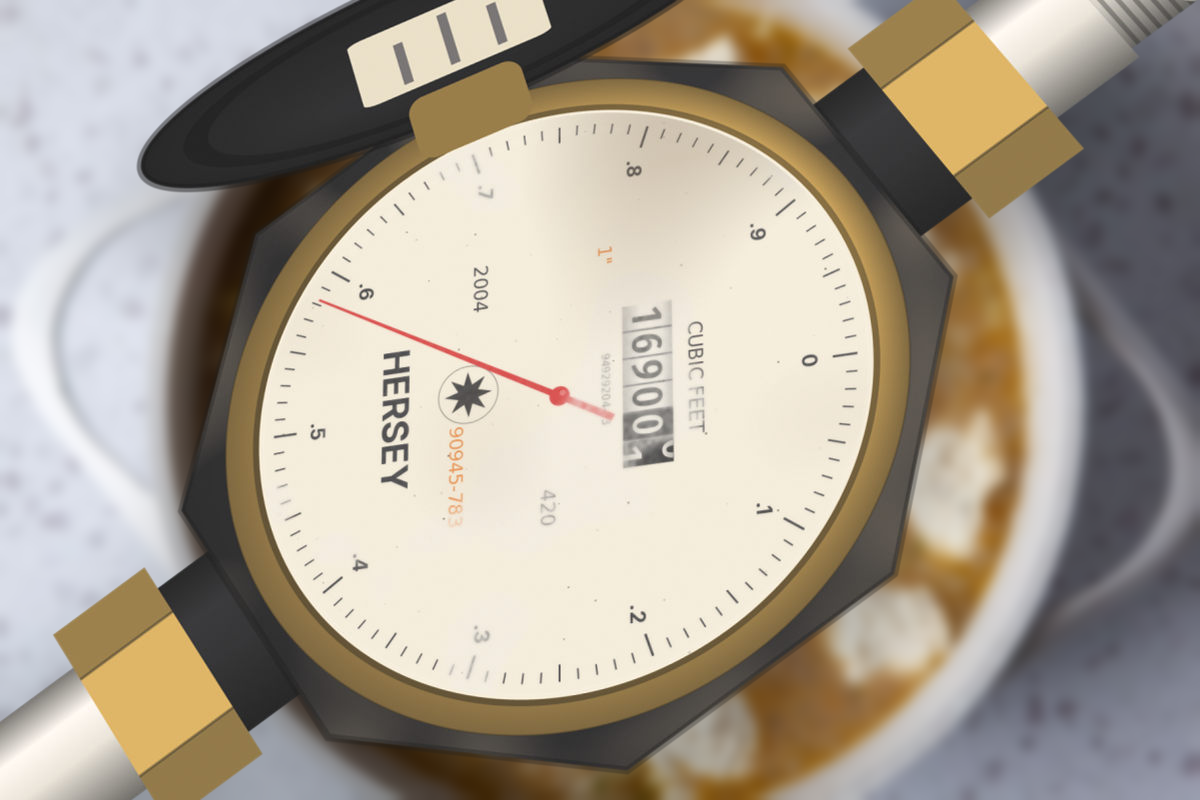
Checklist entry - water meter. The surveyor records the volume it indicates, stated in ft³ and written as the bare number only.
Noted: 169000.58
